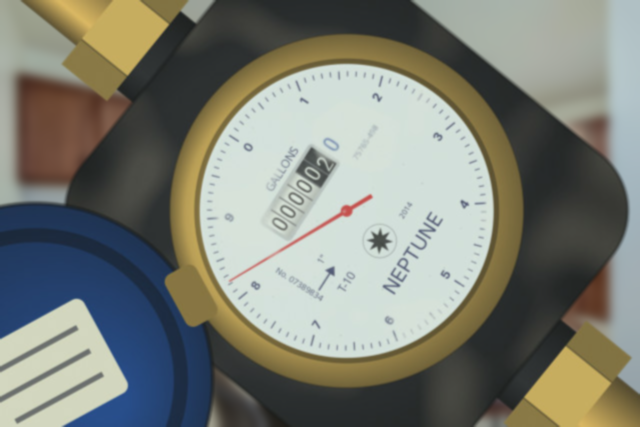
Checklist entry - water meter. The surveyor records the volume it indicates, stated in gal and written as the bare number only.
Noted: 18.2
